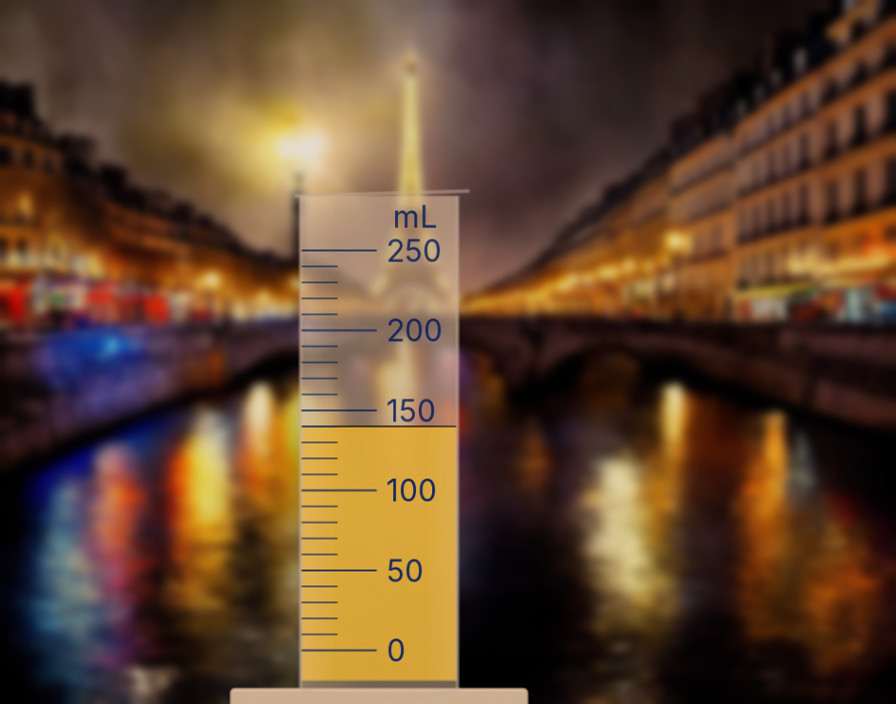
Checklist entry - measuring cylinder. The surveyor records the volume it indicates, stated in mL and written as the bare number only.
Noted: 140
